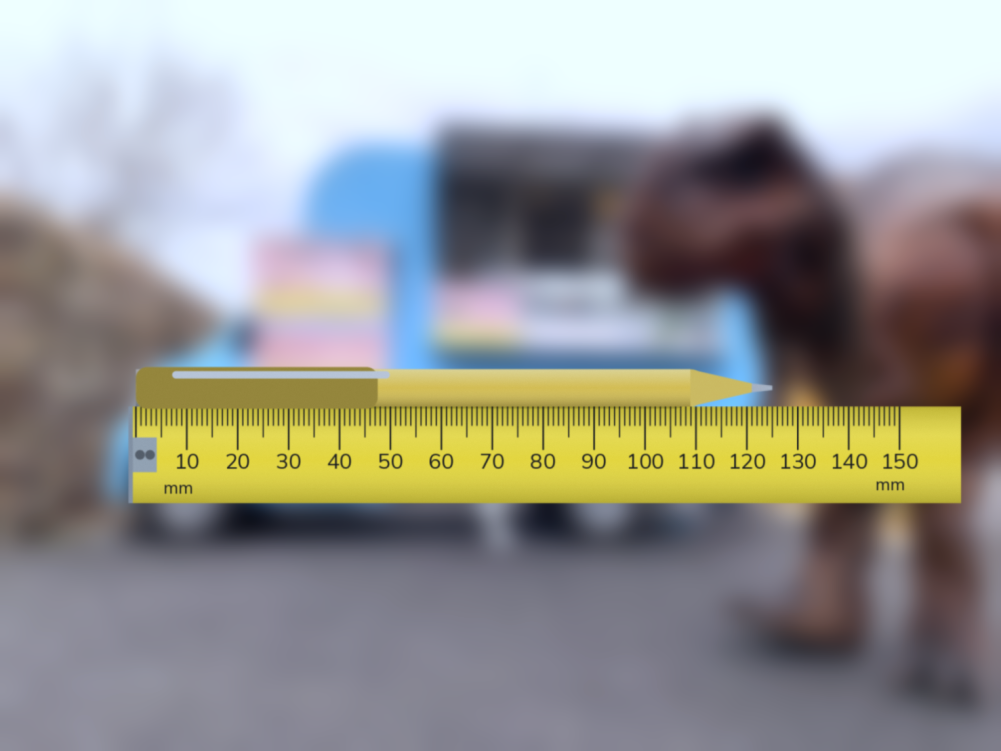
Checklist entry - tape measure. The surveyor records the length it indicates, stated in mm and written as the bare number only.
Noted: 125
